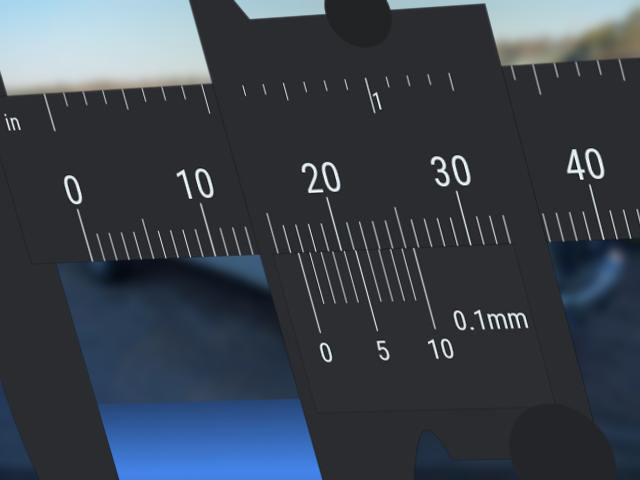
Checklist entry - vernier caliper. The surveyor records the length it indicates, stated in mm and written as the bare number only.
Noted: 16.6
